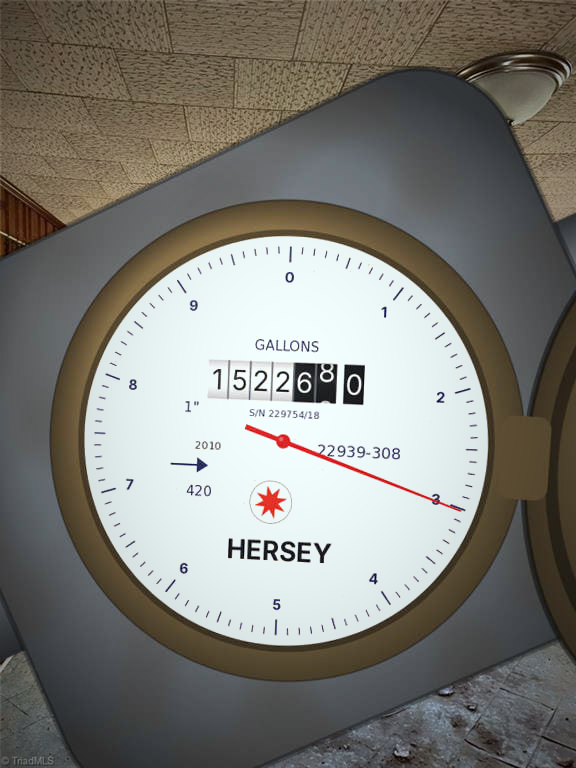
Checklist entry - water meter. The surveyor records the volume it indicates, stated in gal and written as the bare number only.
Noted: 1522683.0
